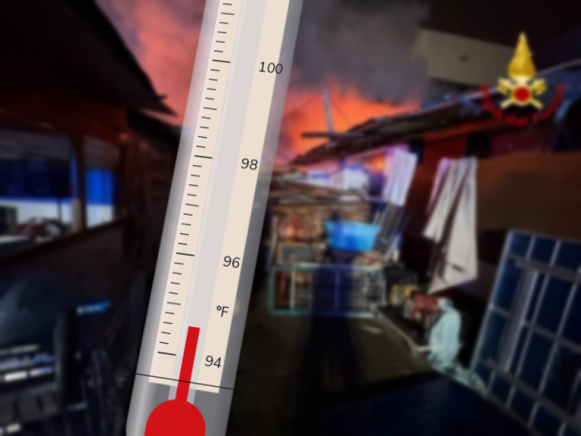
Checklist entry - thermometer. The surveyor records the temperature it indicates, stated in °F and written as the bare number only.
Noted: 94.6
